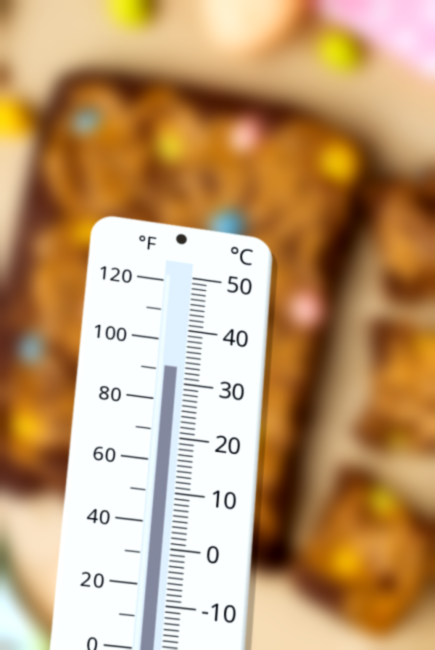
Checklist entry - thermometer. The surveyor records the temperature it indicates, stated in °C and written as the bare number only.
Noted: 33
